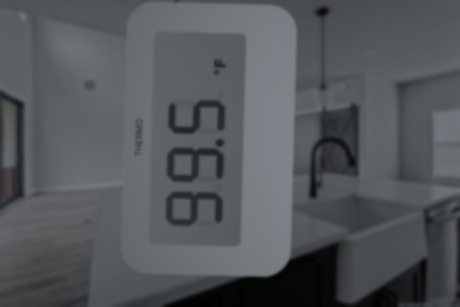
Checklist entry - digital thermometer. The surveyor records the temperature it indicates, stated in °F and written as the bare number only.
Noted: 99.5
